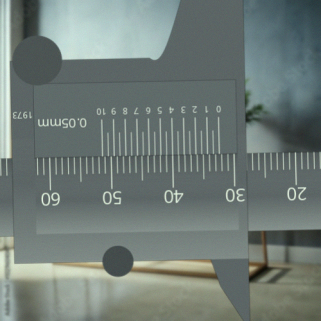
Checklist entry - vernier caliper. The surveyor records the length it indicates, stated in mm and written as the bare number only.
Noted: 32.4
